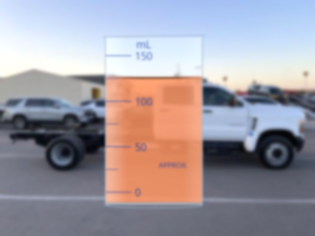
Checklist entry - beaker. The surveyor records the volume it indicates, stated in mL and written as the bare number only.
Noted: 125
